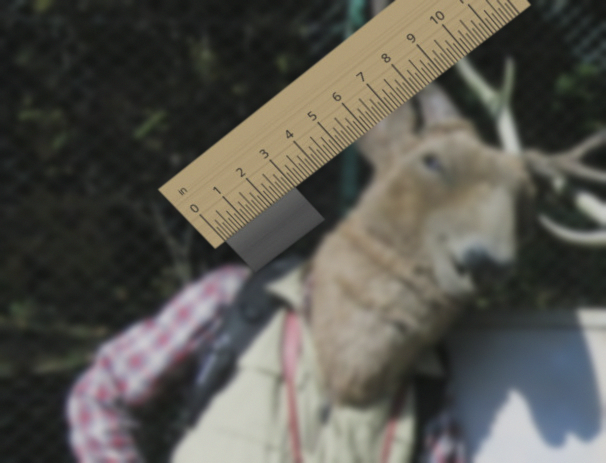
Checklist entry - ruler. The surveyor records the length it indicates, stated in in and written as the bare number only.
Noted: 3
